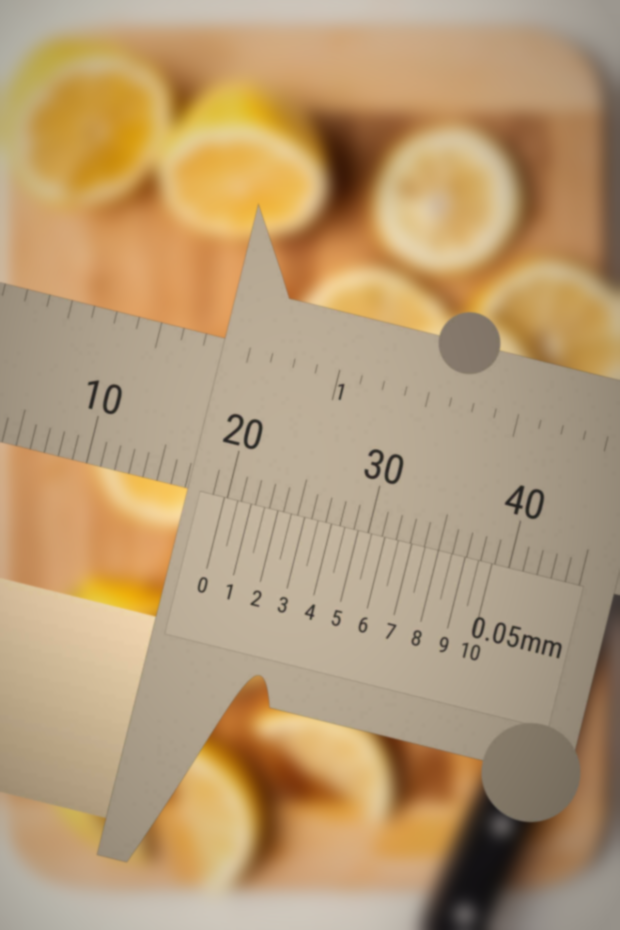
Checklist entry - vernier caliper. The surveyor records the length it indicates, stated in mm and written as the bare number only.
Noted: 19.8
